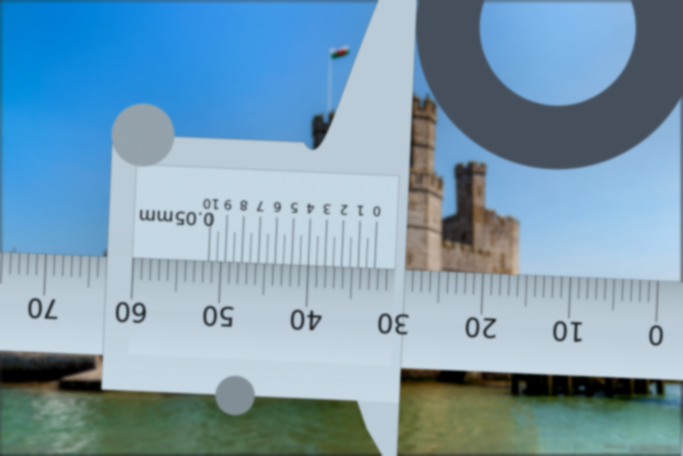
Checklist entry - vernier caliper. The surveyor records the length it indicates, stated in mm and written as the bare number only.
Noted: 32.4
